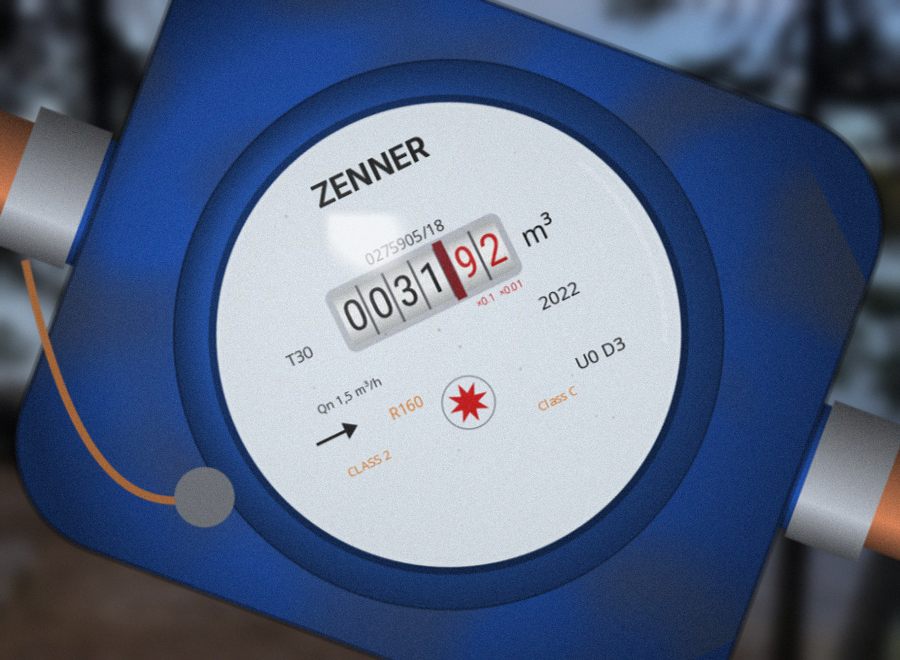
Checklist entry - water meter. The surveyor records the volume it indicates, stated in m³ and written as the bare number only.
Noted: 31.92
